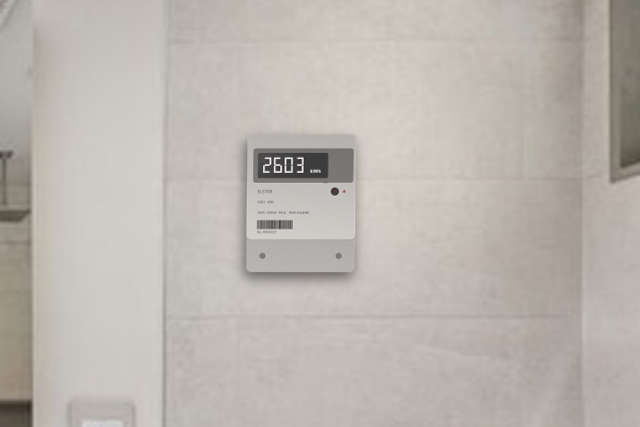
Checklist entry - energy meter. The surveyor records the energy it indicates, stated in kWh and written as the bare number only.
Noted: 2603
